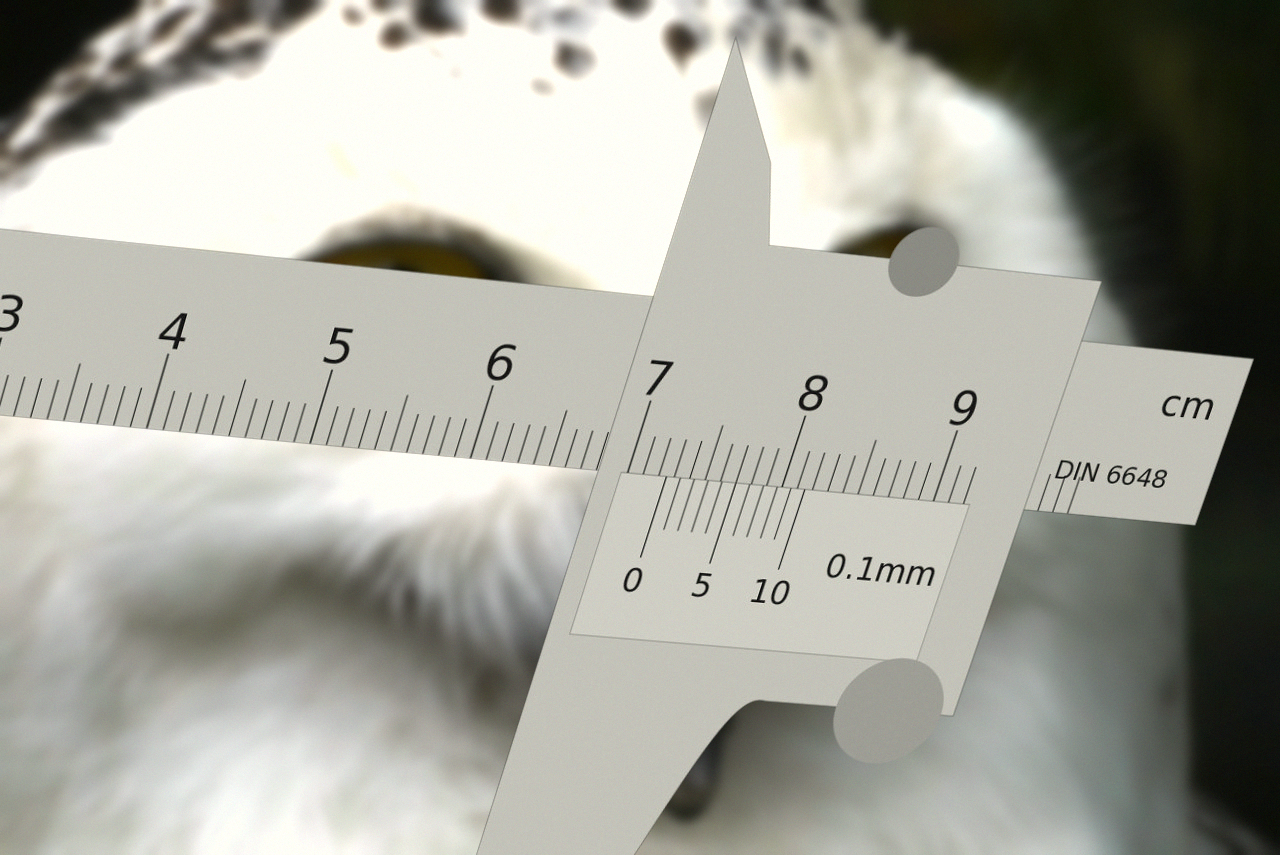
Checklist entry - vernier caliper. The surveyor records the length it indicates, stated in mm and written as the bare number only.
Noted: 72.5
